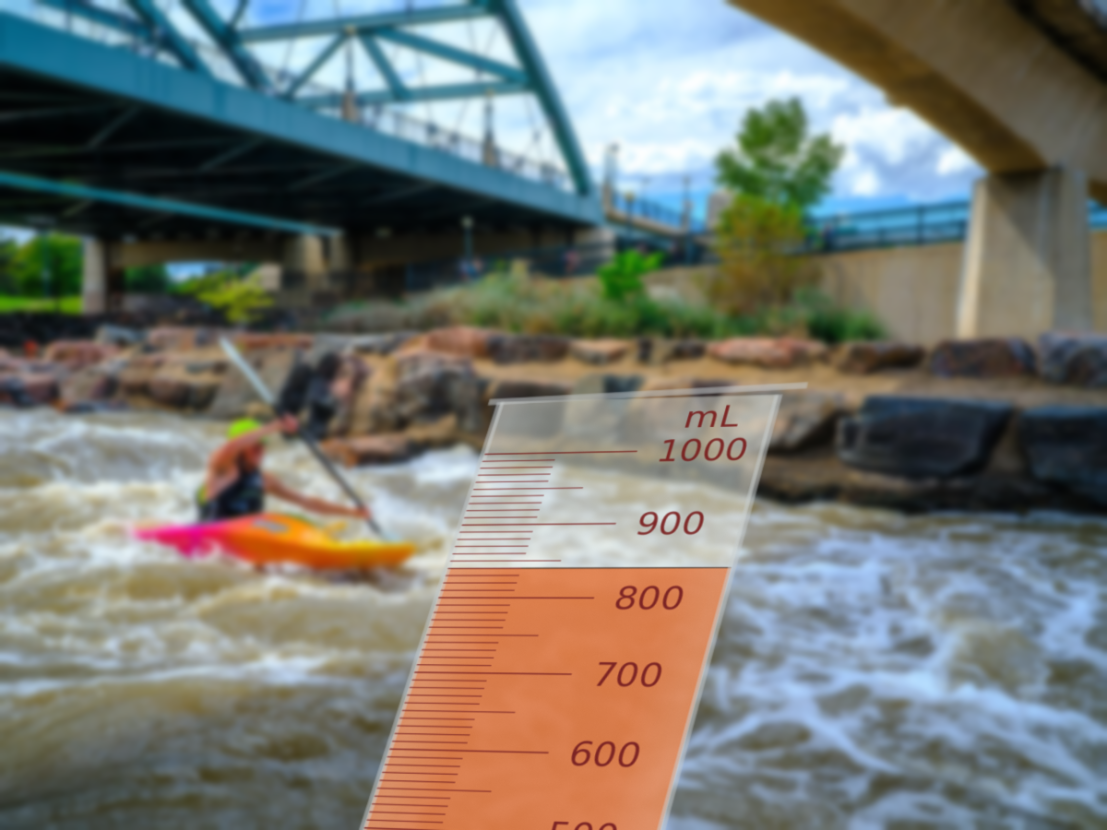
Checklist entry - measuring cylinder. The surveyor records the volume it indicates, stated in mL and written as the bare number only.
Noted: 840
